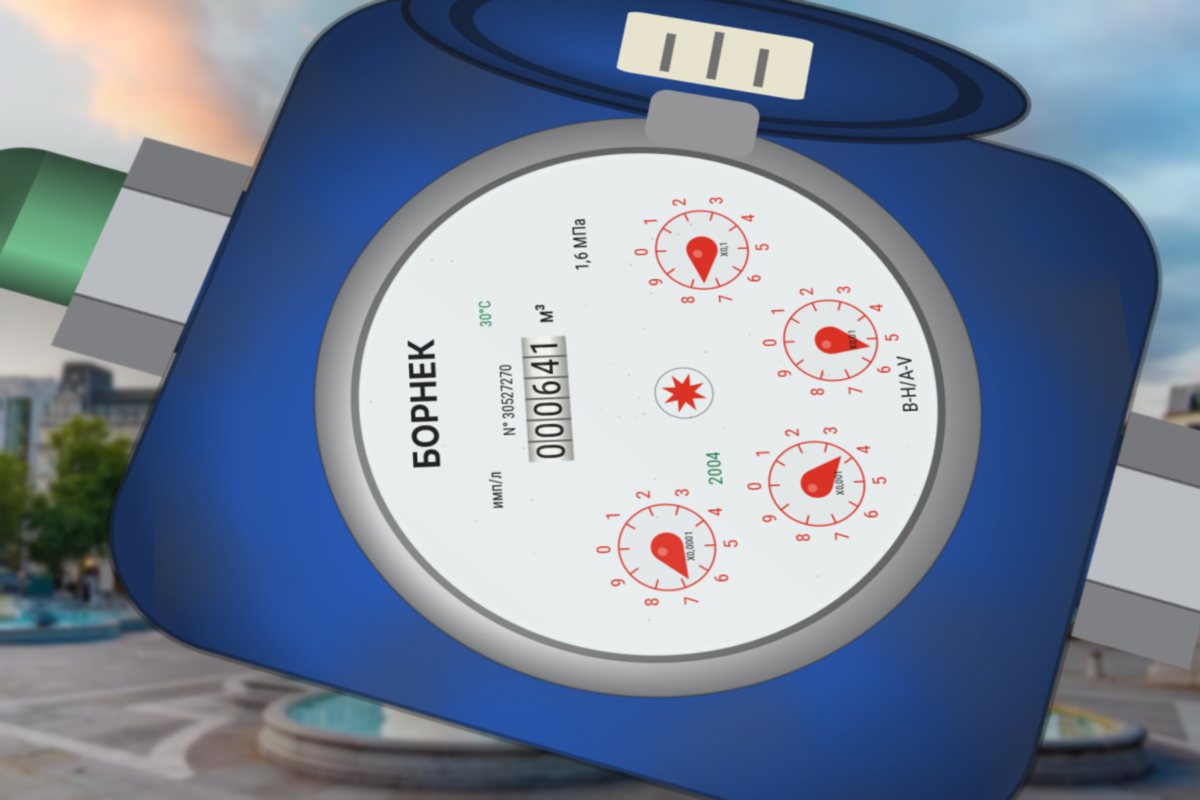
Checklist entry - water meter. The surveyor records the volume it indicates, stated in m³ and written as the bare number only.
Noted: 641.7536
